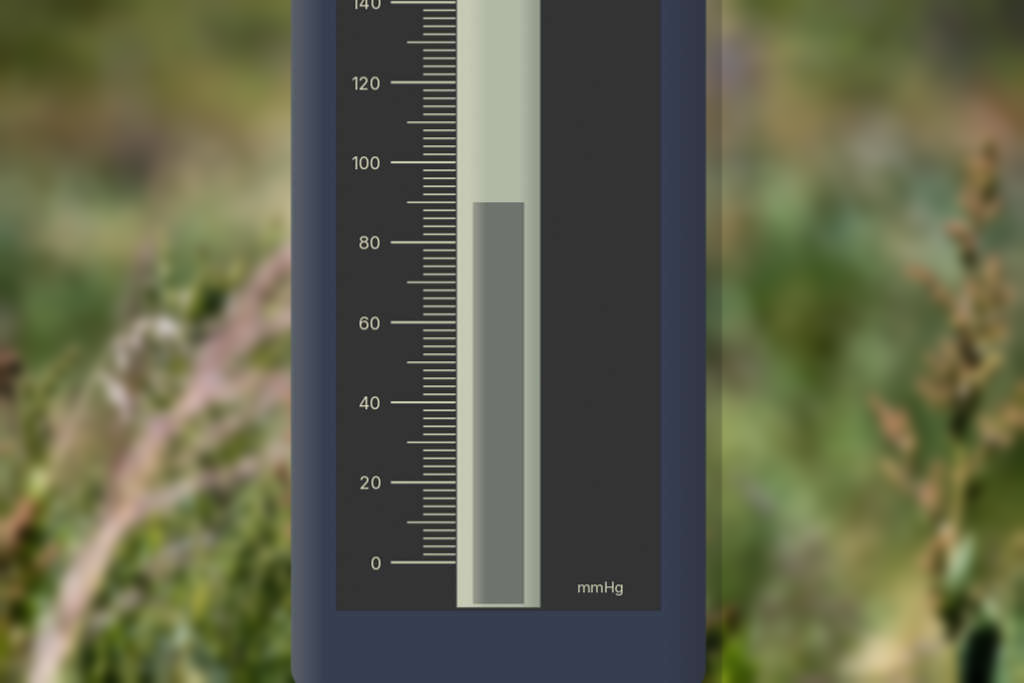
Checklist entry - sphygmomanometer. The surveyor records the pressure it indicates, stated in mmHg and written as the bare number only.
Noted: 90
